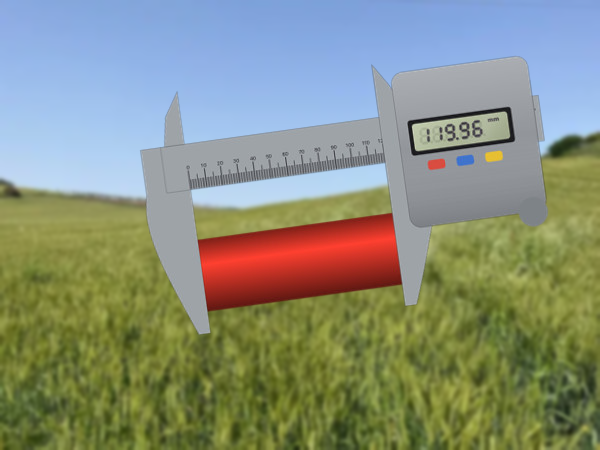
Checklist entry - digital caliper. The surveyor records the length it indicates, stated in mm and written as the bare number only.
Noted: 119.96
